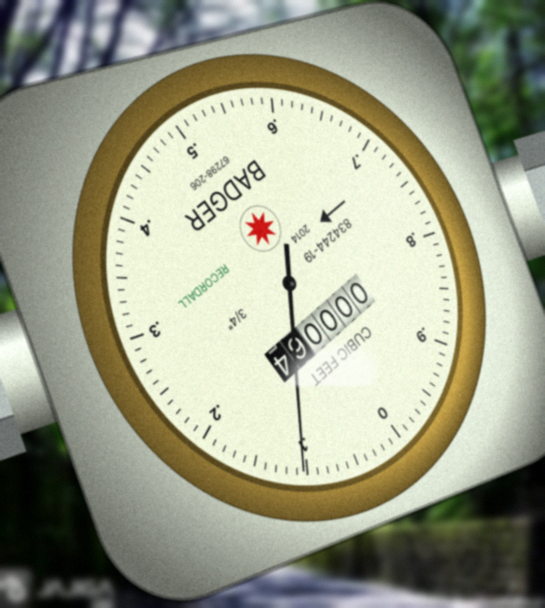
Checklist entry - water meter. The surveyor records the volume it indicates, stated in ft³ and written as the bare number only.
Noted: 64.10
